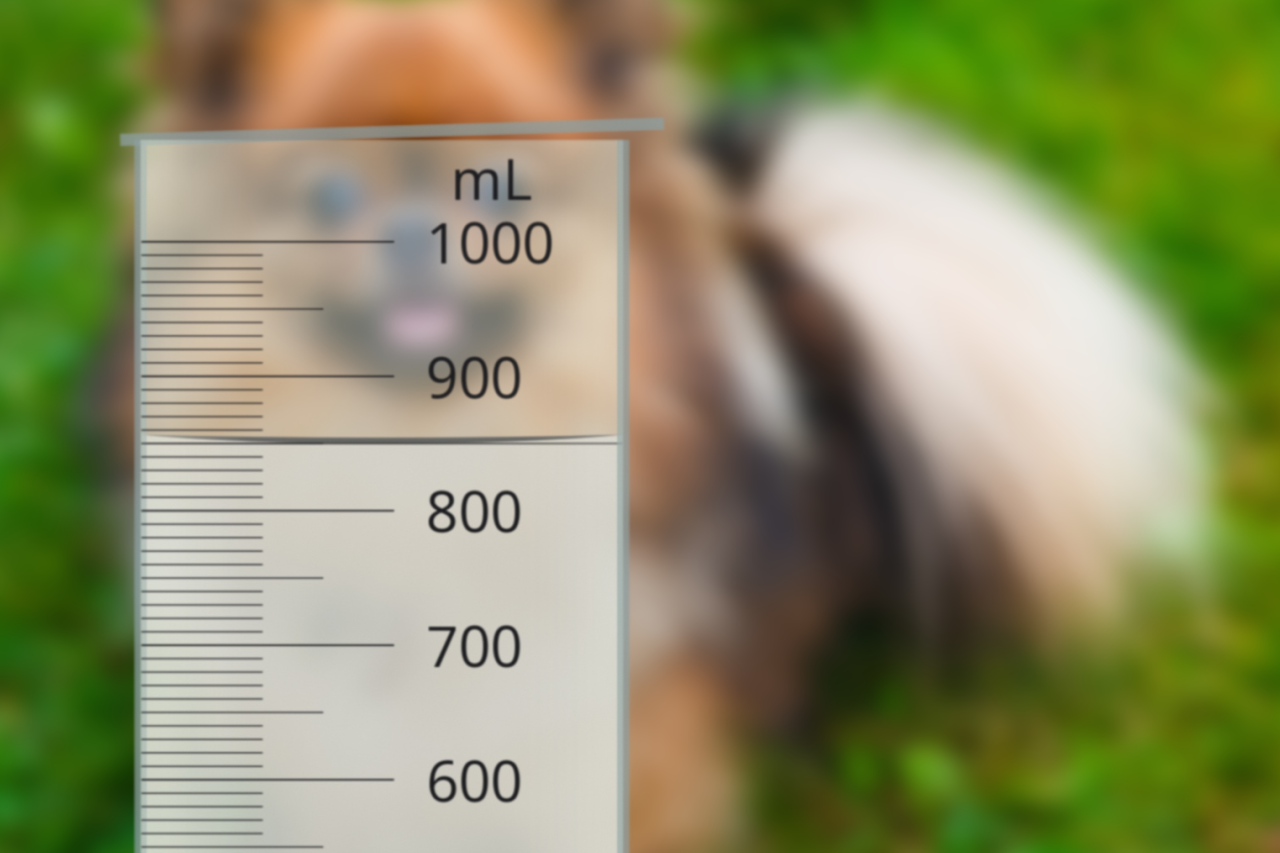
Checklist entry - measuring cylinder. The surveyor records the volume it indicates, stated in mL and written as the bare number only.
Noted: 850
